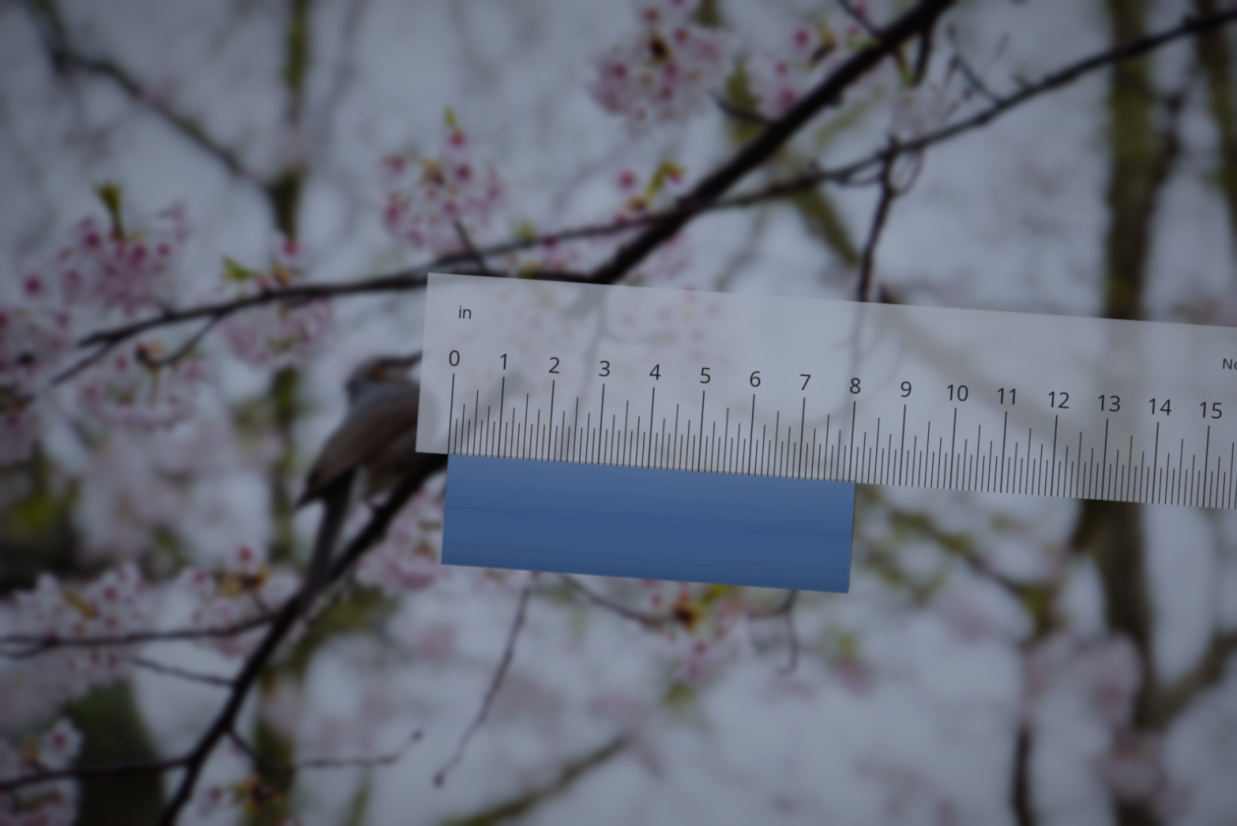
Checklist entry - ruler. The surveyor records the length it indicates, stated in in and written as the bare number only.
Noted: 8.125
